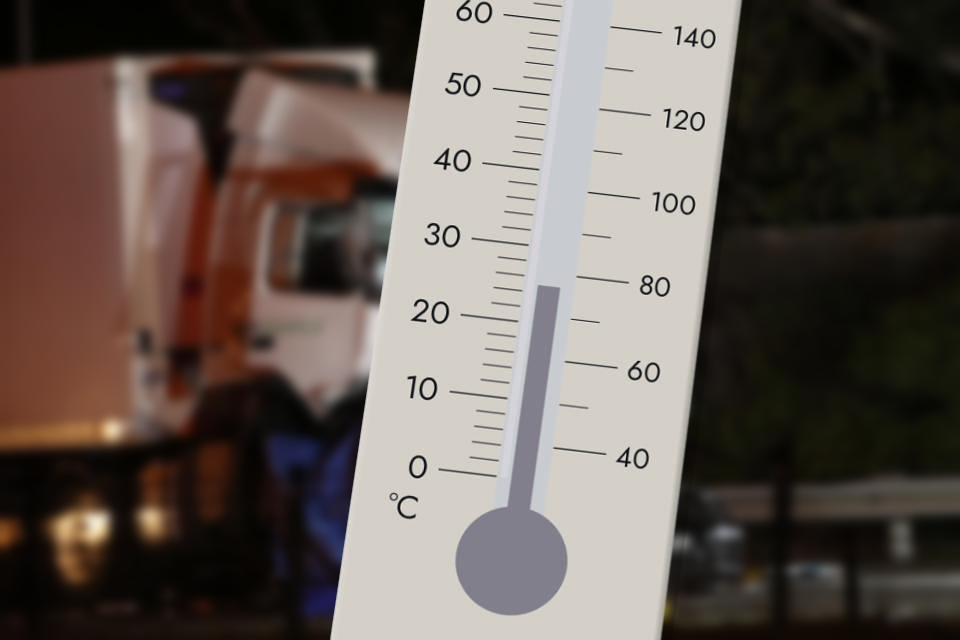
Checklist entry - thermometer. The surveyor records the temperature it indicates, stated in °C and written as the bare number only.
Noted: 25
